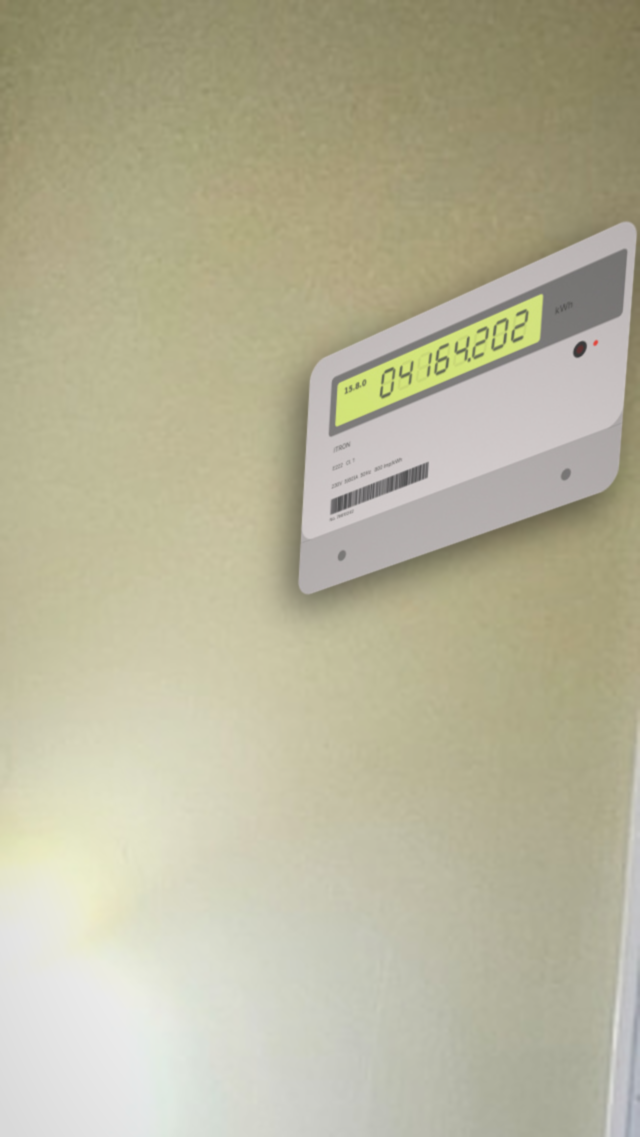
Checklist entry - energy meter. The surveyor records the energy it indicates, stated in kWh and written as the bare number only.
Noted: 4164.202
